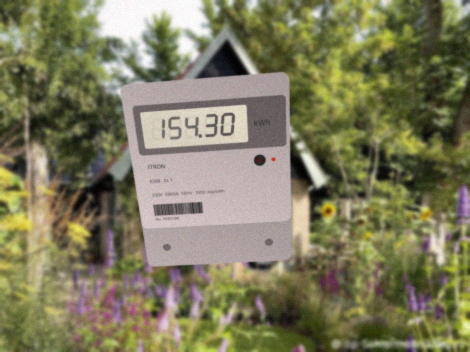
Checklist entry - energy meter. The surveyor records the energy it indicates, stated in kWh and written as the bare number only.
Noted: 154.30
